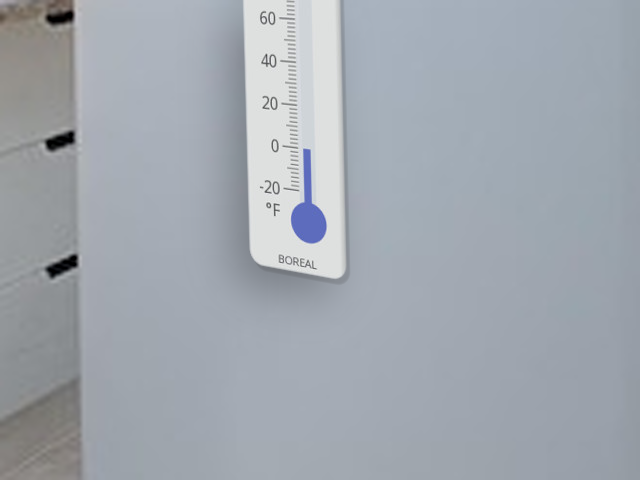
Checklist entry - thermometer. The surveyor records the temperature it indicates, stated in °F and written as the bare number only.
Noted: 0
